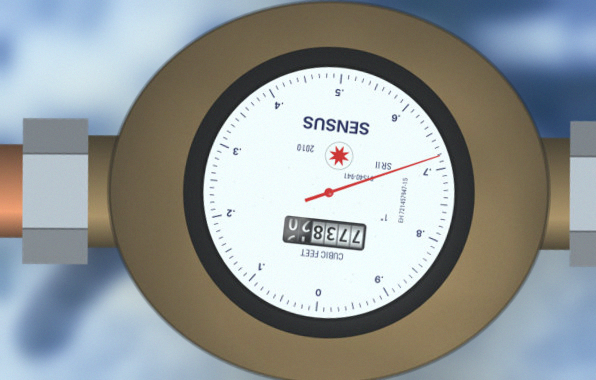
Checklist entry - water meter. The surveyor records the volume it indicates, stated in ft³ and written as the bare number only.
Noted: 773819.68
